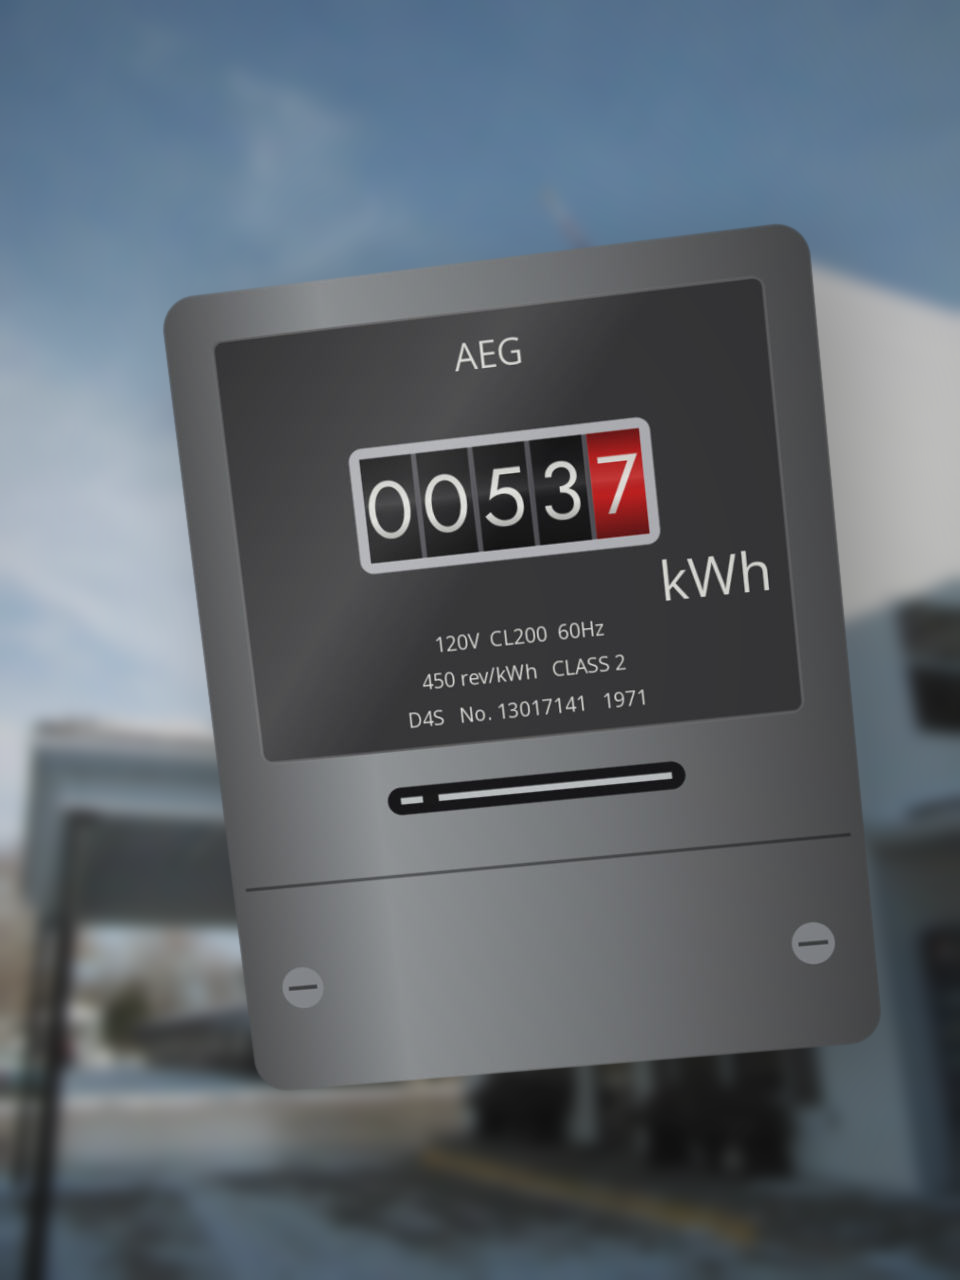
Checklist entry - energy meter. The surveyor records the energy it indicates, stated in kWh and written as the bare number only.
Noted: 53.7
